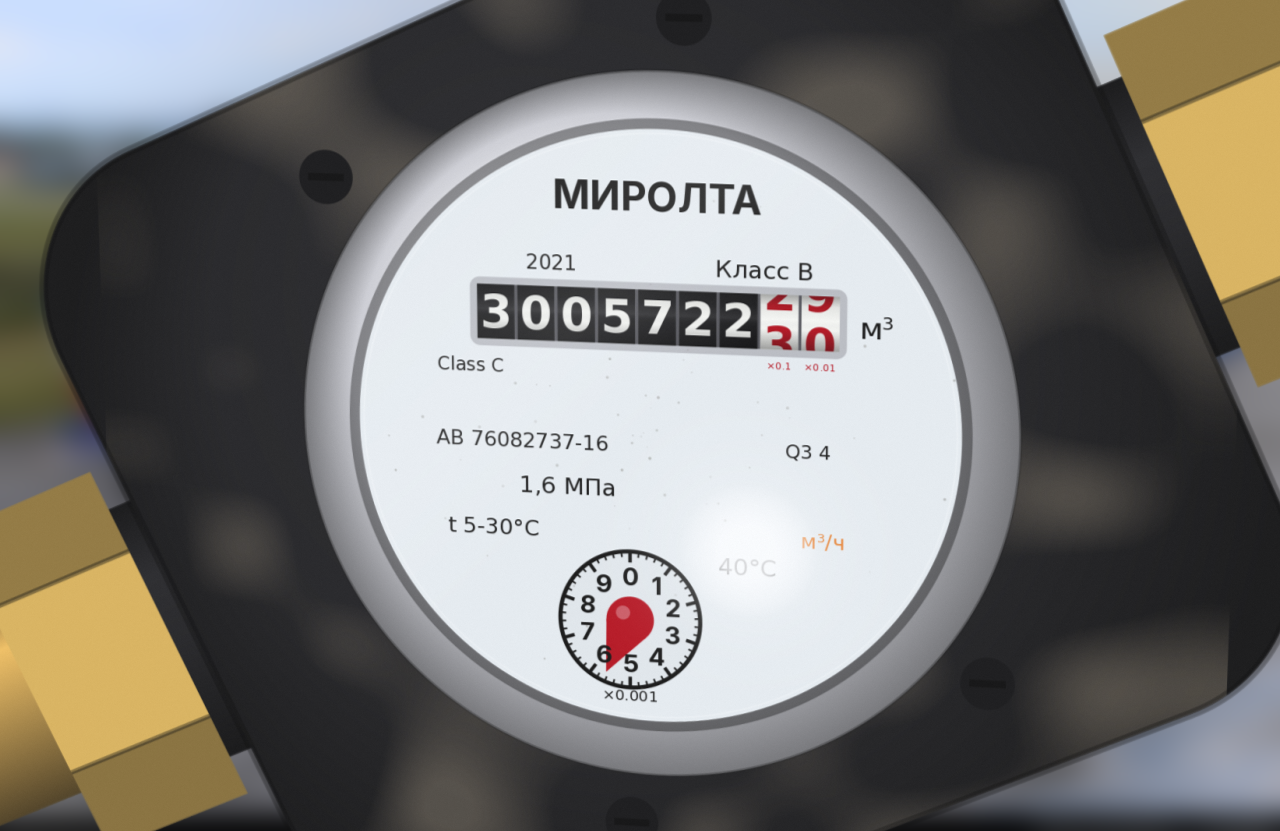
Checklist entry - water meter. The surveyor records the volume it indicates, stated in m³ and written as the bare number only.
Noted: 3005722.295
